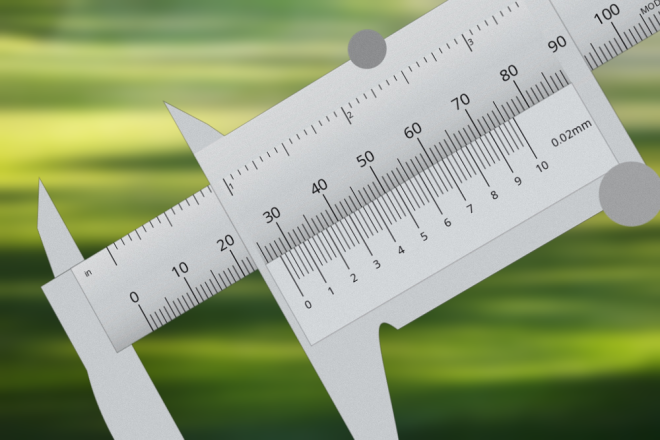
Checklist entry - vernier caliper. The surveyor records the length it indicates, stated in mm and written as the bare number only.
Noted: 27.6
